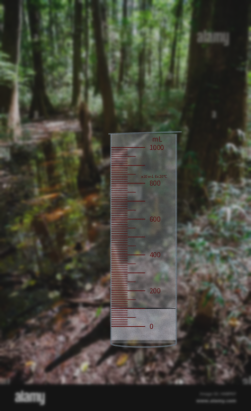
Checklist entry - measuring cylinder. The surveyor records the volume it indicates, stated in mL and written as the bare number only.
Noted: 100
